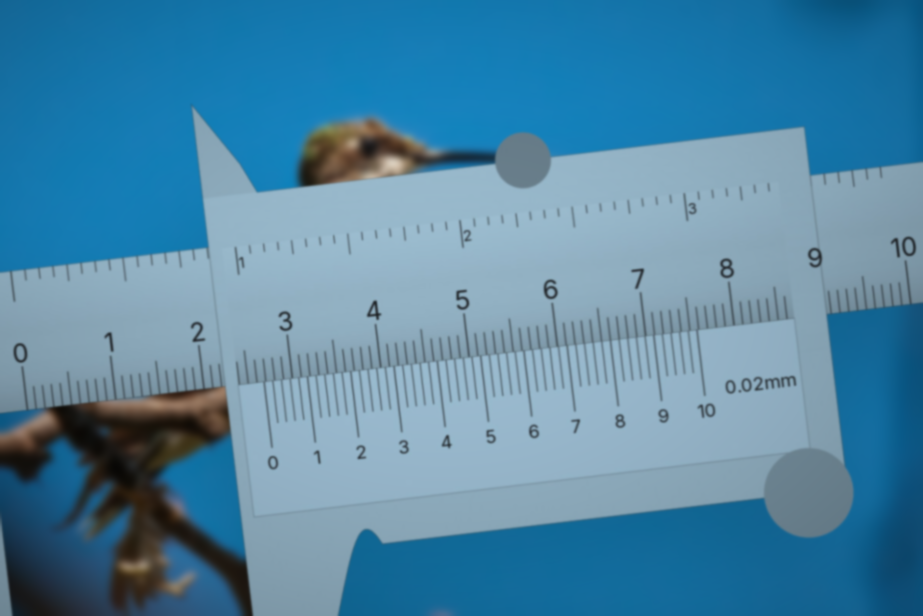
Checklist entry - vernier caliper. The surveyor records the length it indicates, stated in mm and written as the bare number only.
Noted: 26.8
